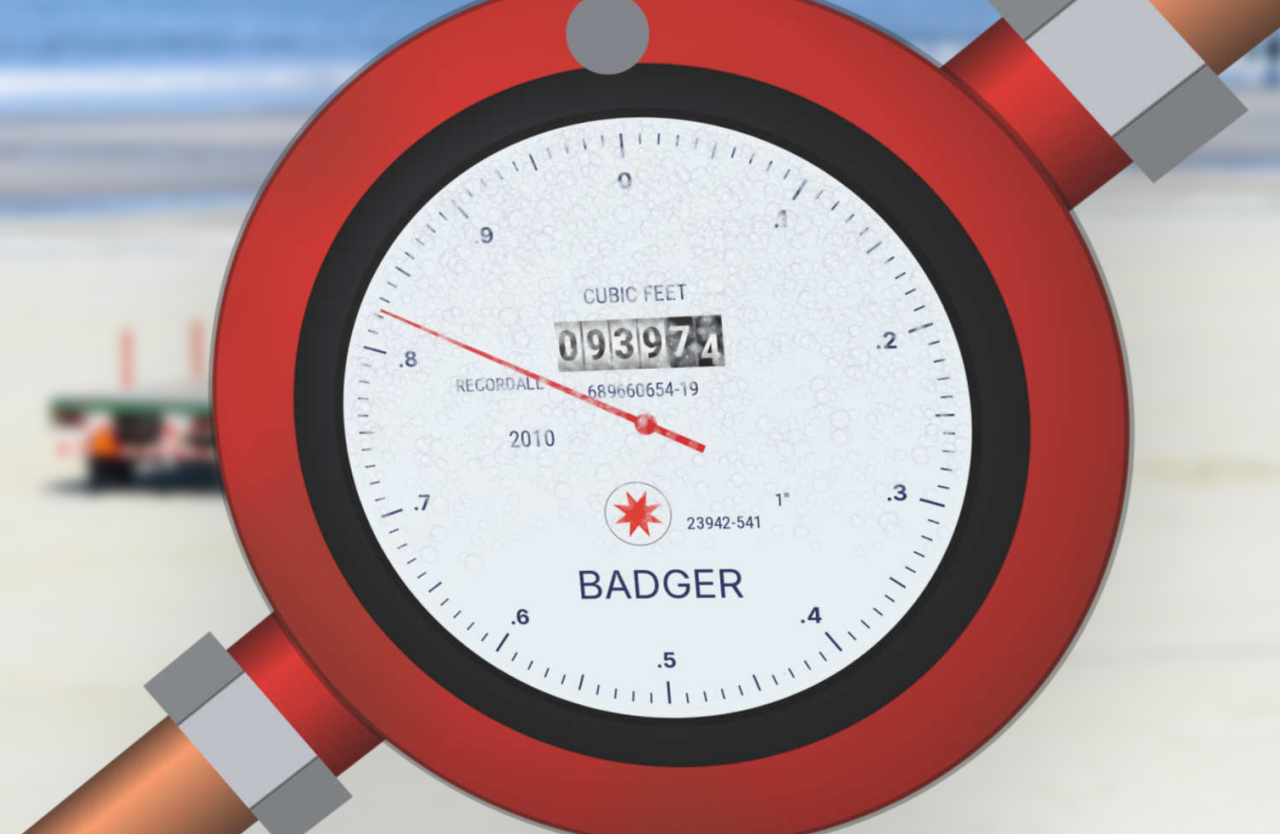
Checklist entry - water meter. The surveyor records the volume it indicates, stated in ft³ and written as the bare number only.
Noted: 93973.82
